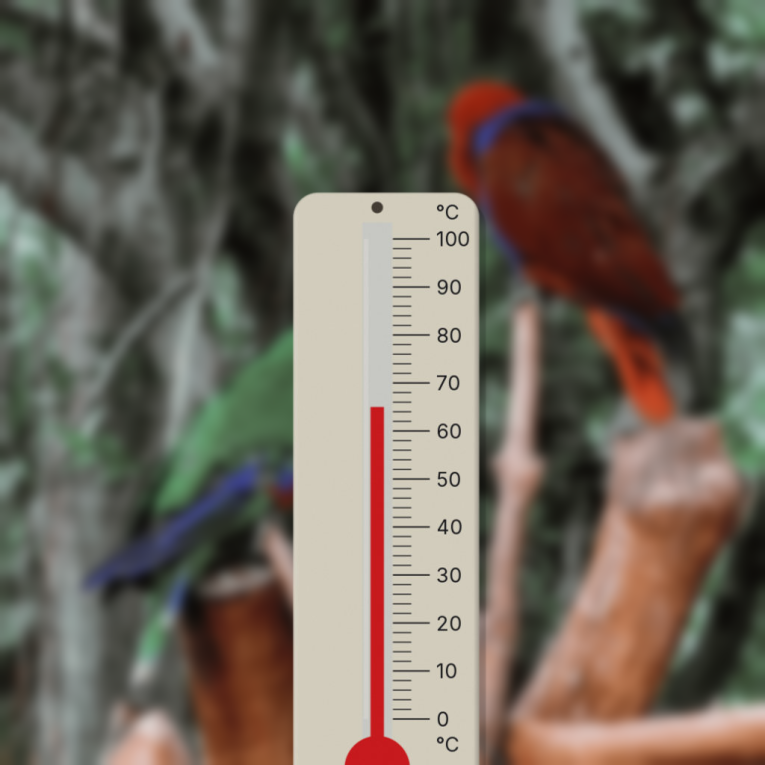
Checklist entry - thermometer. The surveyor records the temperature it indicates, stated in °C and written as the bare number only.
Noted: 65
